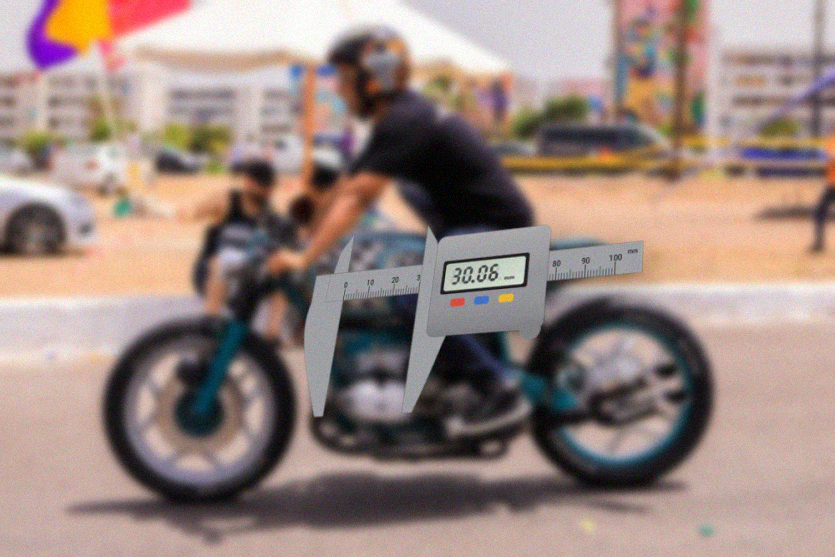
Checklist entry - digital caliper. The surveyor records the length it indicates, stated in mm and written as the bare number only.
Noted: 30.06
